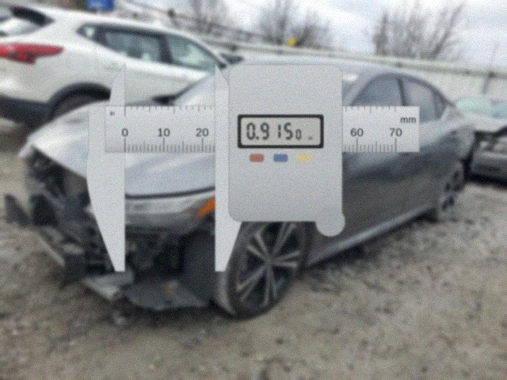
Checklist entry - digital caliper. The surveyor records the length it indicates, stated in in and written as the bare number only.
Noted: 0.9150
